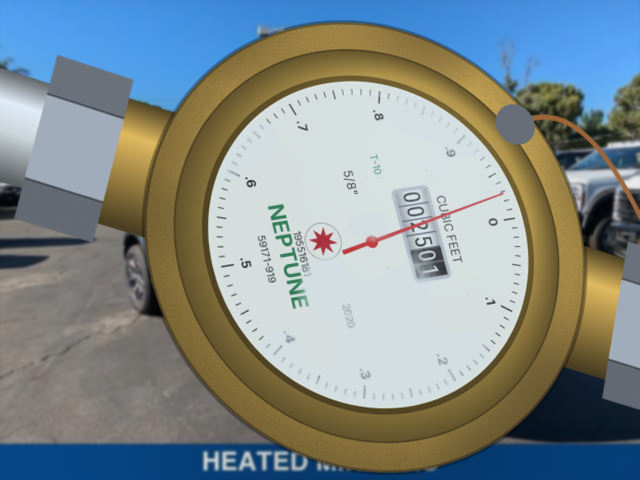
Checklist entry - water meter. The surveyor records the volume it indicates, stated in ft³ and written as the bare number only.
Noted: 2500.97
